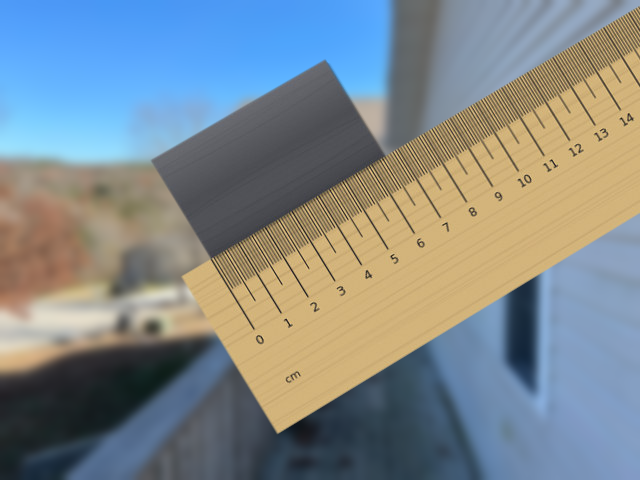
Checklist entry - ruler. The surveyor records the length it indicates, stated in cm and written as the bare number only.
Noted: 6.5
